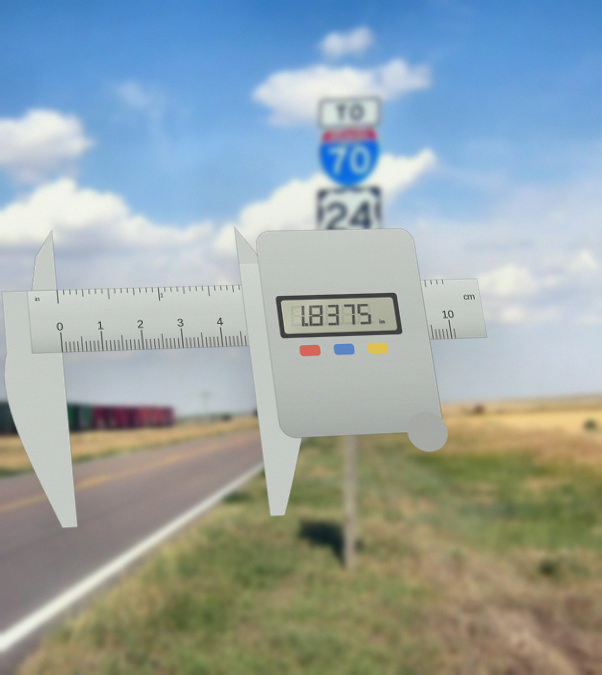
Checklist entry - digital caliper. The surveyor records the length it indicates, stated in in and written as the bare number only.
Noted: 1.8375
